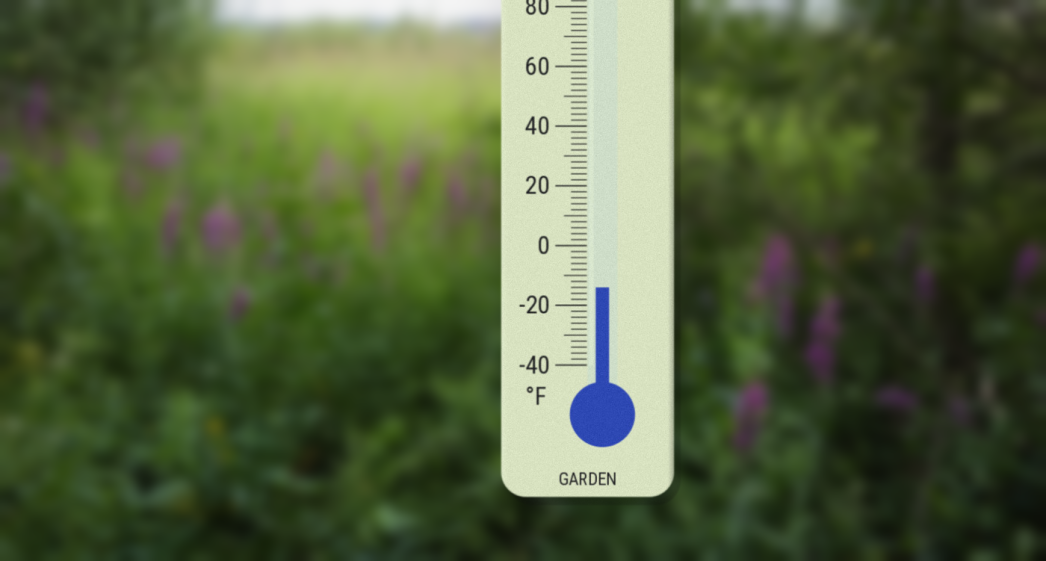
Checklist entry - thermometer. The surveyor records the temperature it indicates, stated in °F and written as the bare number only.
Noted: -14
